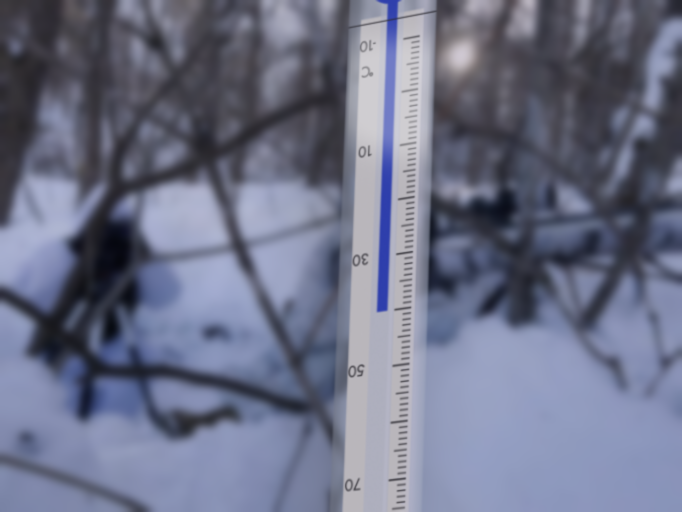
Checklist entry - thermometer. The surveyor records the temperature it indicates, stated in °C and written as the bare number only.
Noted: 40
